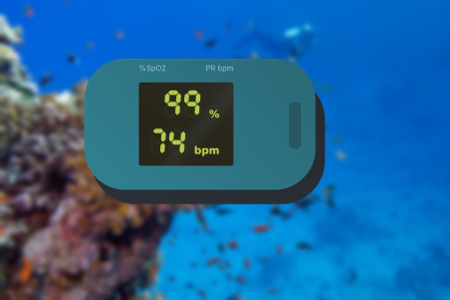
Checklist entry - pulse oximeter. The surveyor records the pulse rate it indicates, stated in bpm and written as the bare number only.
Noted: 74
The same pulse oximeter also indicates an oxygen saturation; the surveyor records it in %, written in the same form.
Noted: 99
